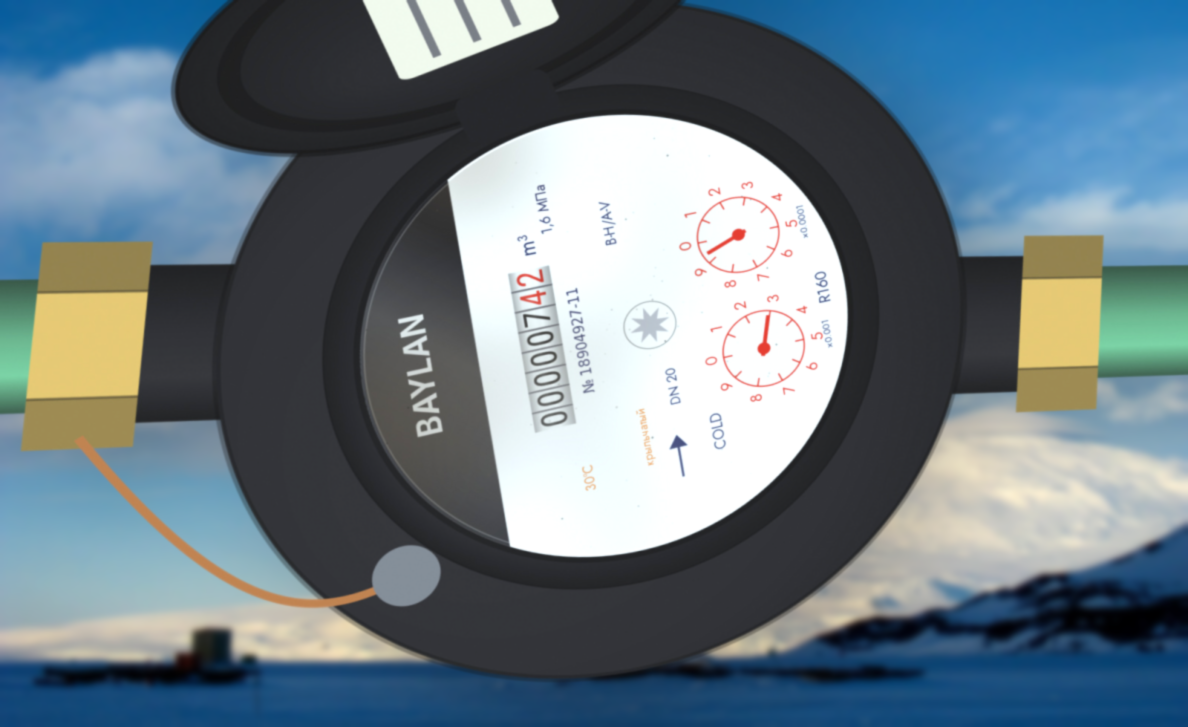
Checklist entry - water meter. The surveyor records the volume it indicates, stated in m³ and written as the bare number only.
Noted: 7.4229
